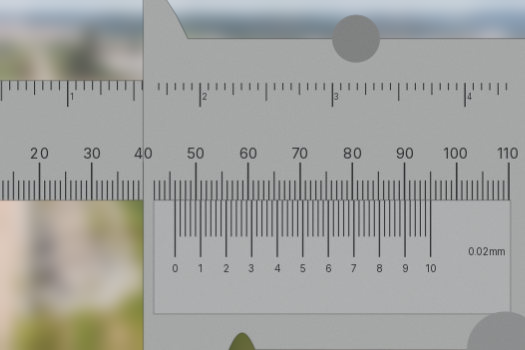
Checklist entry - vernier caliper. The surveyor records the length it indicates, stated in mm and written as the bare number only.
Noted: 46.0
